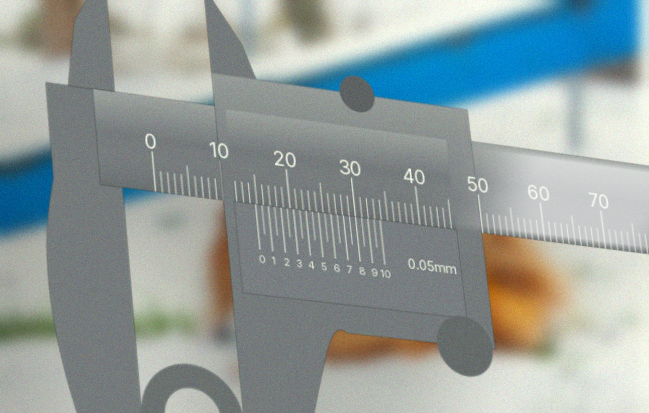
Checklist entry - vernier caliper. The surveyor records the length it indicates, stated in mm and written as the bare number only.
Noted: 14.8
